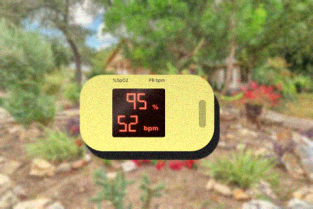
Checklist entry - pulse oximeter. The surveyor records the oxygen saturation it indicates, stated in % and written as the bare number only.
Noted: 95
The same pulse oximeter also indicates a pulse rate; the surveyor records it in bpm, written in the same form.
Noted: 52
